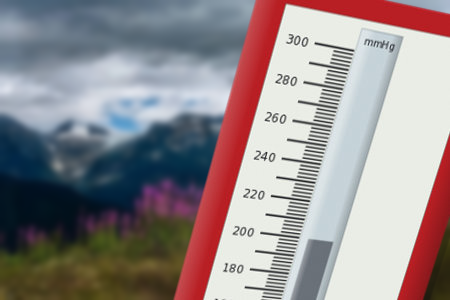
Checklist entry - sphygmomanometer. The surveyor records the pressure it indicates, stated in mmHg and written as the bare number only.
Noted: 200
